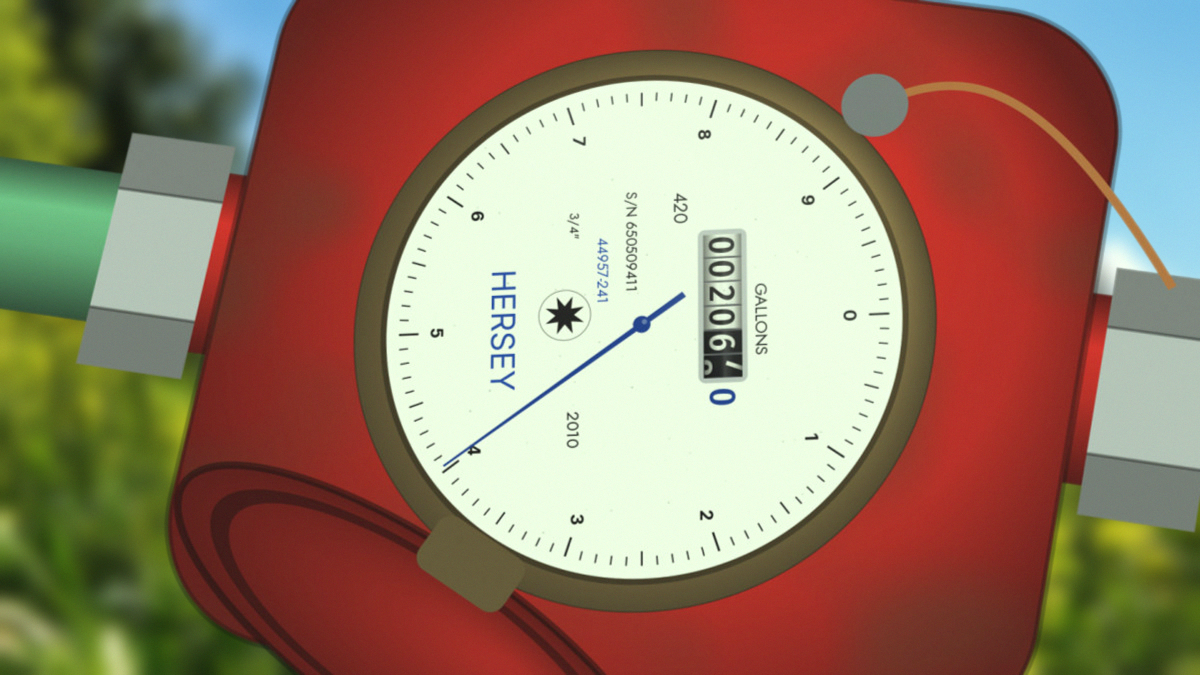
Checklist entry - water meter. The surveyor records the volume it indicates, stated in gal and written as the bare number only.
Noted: 20674.0
